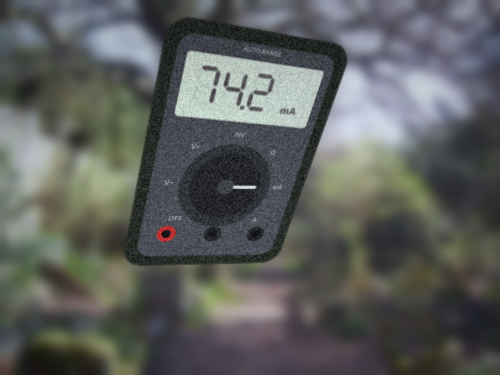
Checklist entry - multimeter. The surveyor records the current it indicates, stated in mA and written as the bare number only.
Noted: 74.2
